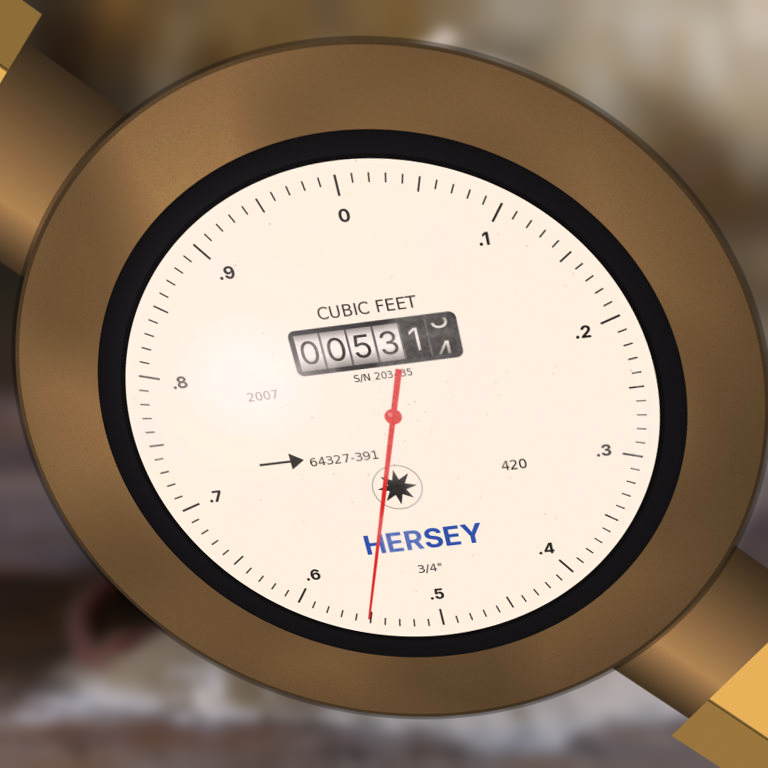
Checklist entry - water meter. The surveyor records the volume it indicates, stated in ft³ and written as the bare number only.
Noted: 5313.55
